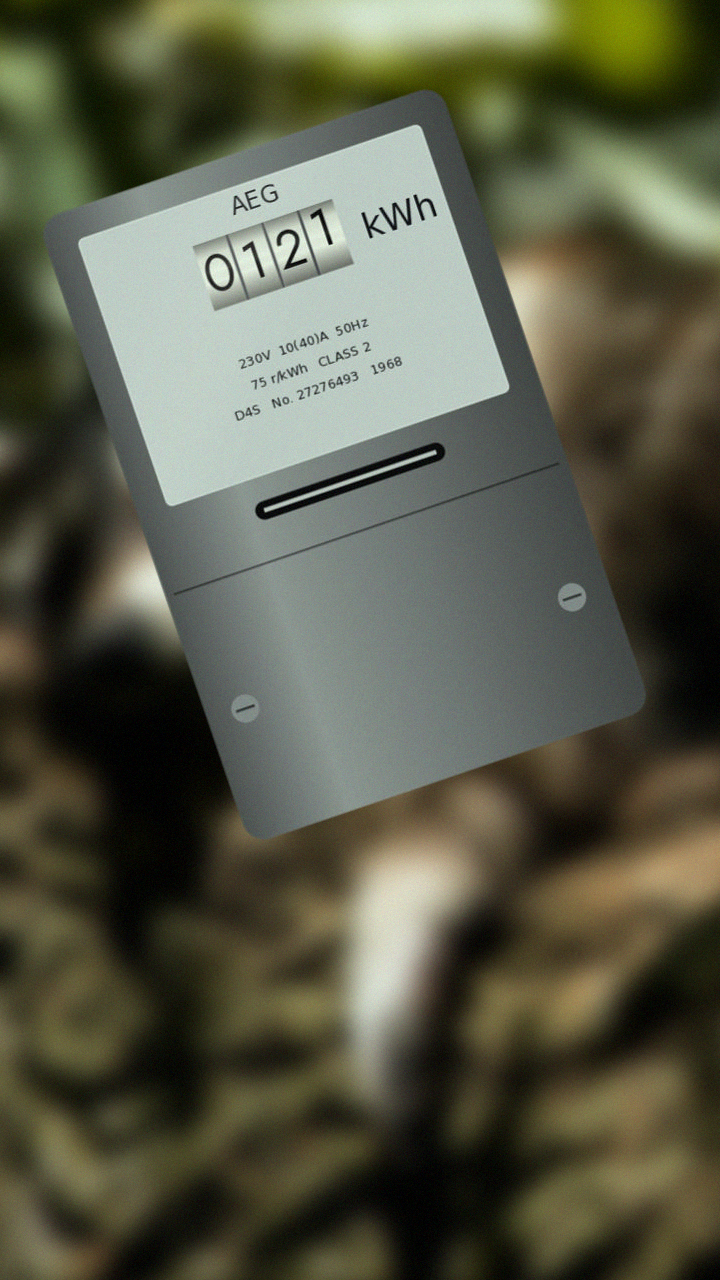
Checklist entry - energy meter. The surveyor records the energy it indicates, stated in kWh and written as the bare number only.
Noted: 121
